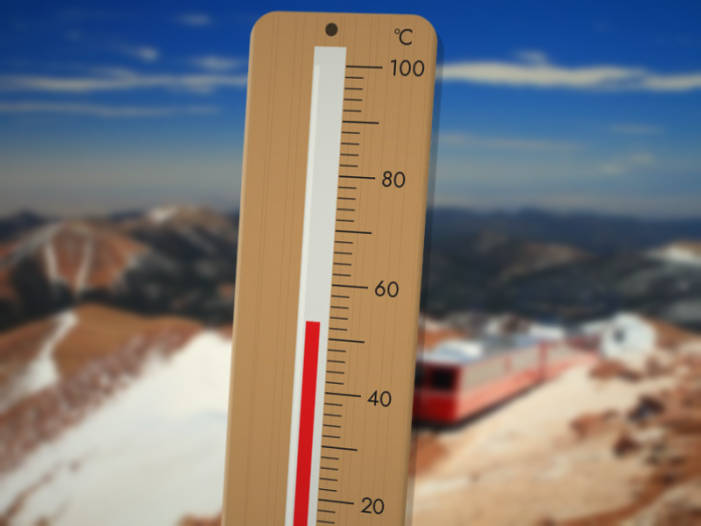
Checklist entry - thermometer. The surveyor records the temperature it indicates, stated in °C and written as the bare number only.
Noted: 53
